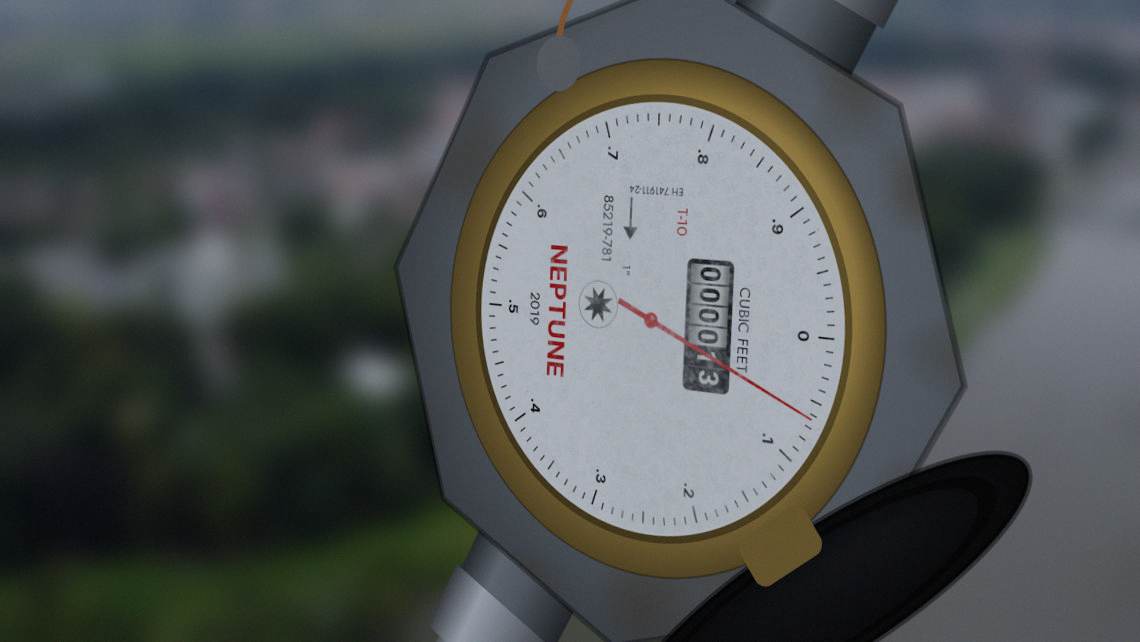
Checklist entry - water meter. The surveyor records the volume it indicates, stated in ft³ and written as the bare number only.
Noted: 13.06
